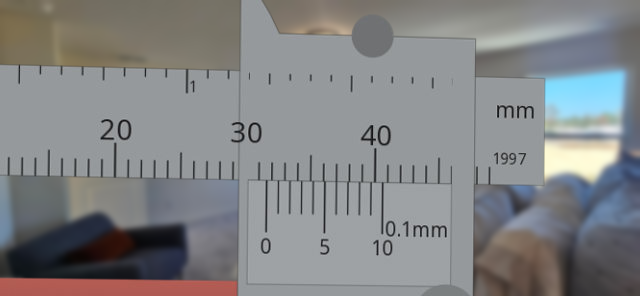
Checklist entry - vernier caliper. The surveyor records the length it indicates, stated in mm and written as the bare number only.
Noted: 31.6
